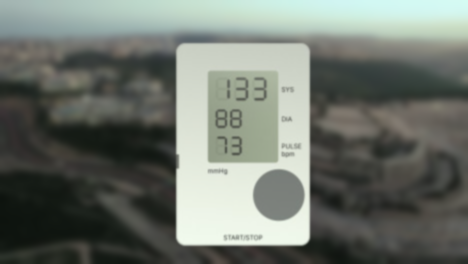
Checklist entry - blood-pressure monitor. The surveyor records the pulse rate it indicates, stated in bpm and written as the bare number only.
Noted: 73
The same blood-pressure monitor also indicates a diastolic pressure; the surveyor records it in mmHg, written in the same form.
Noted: 88
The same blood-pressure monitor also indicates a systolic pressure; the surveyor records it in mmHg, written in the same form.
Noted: 133
